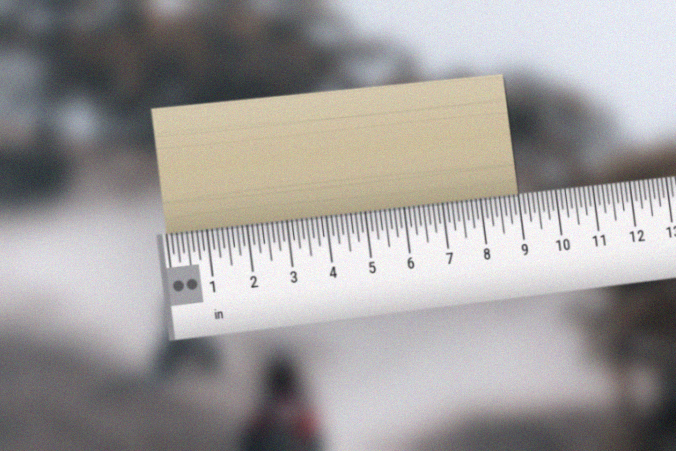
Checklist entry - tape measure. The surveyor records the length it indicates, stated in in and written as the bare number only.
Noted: 9
